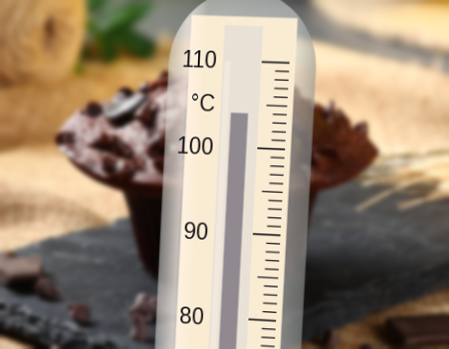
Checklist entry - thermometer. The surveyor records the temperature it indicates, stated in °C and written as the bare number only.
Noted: 104
